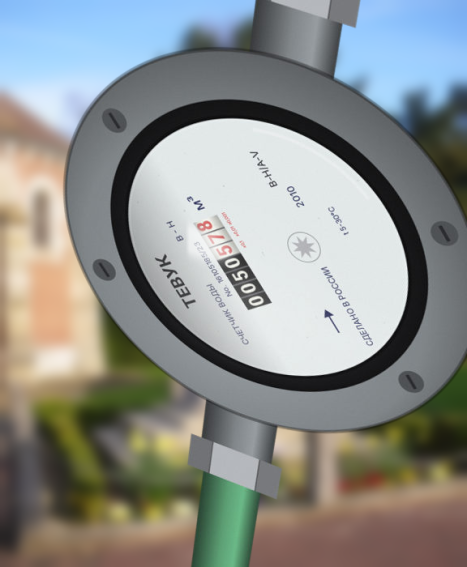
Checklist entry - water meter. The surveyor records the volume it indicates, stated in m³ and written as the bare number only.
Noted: 50.578
